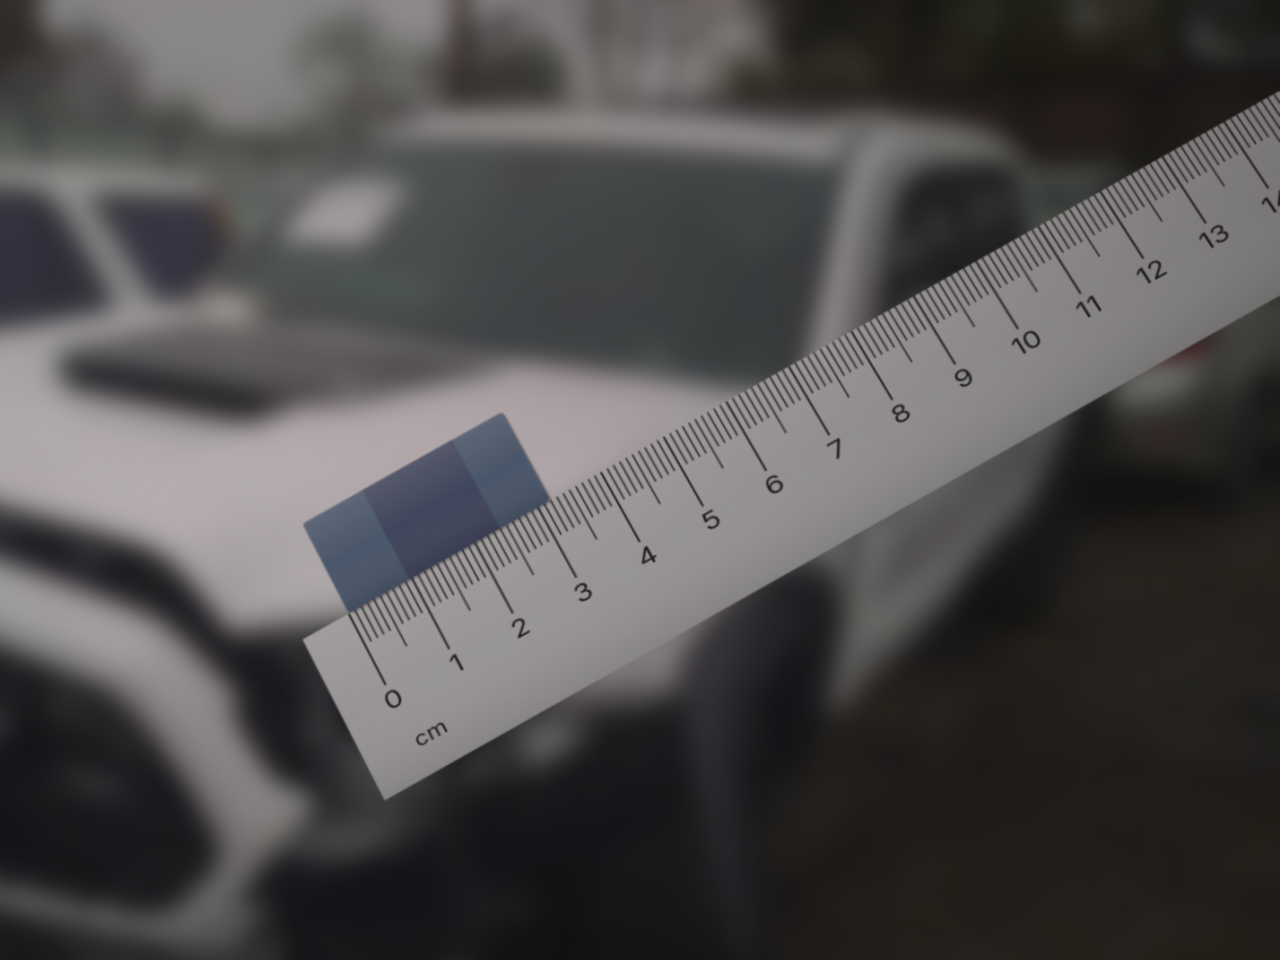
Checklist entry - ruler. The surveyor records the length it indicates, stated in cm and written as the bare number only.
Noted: 3.2
